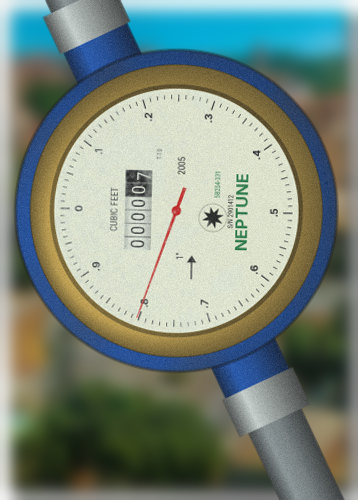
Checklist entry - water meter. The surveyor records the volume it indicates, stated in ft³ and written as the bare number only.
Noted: 6.80
